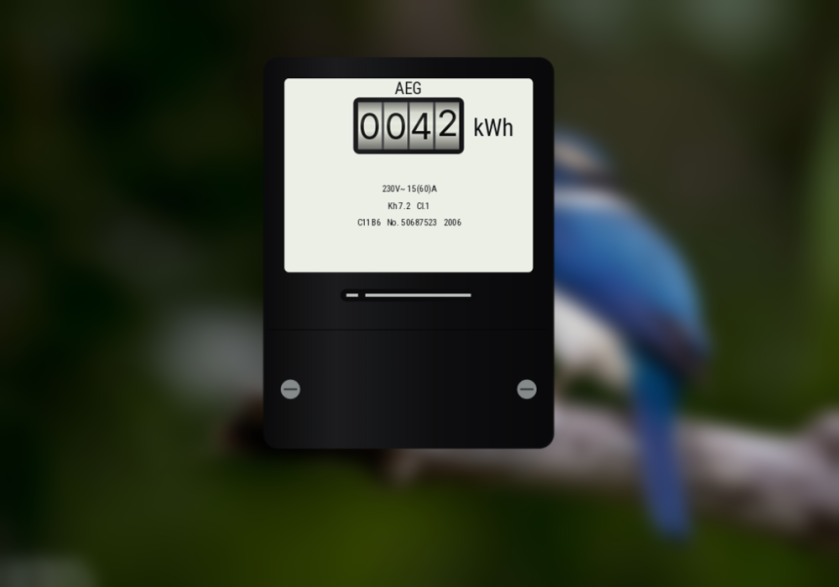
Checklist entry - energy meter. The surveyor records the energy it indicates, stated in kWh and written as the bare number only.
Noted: 42
